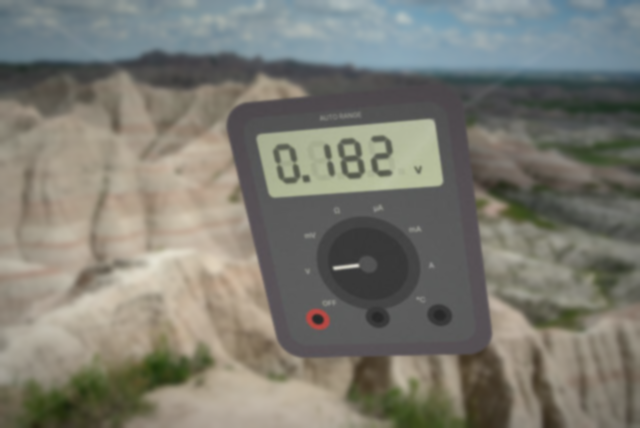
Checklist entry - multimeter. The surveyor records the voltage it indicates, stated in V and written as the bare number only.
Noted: 0.182
